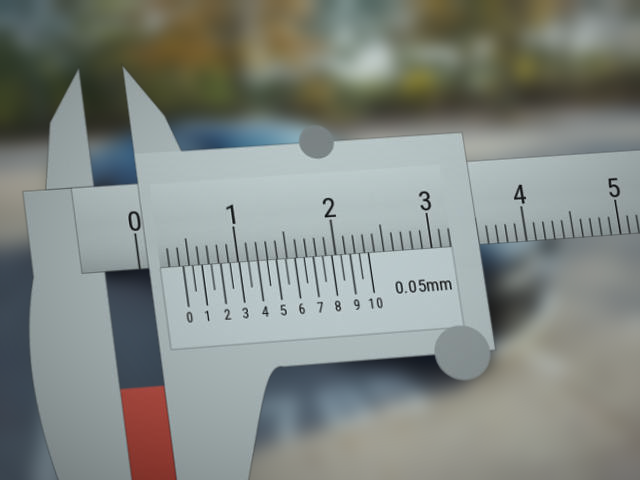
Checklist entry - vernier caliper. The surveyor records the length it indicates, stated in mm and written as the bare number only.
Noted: 4.4
